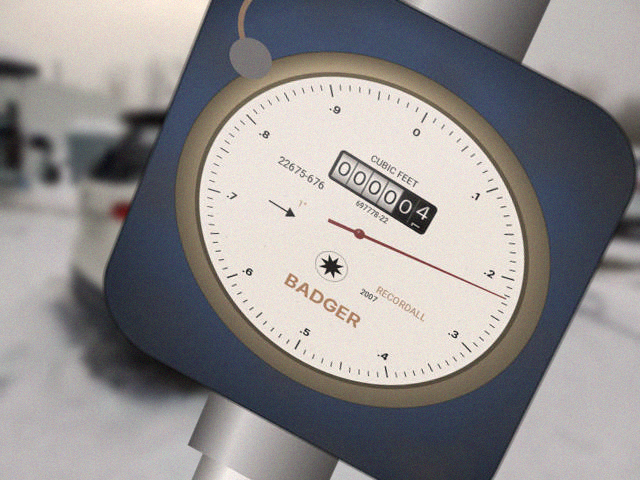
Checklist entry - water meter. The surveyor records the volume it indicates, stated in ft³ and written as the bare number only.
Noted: 4.22
